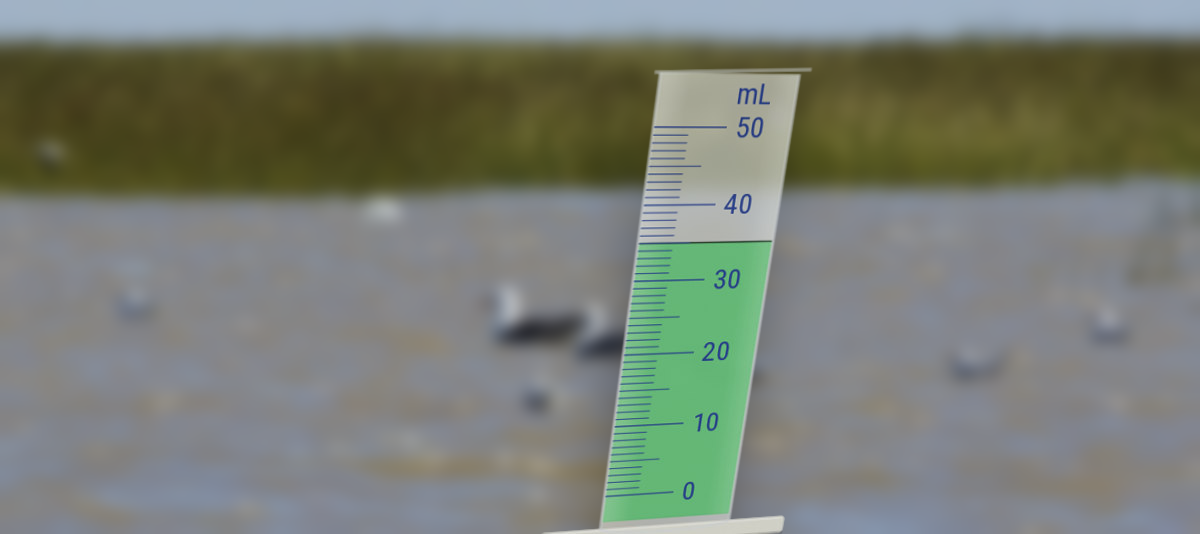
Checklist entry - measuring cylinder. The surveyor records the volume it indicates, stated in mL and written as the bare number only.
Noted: 35
